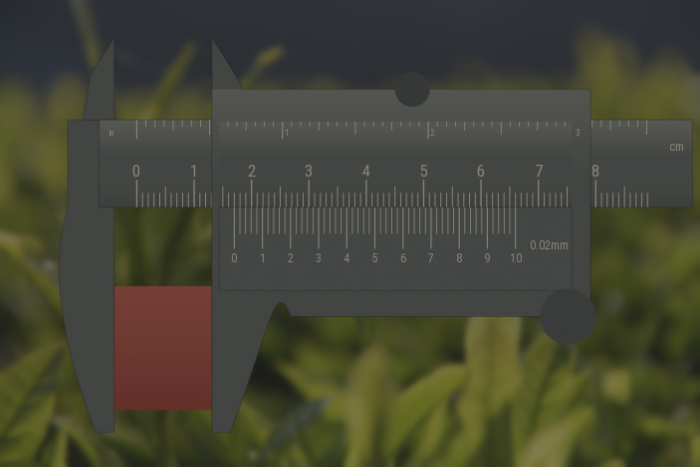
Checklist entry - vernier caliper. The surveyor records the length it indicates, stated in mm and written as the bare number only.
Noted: 17.0
